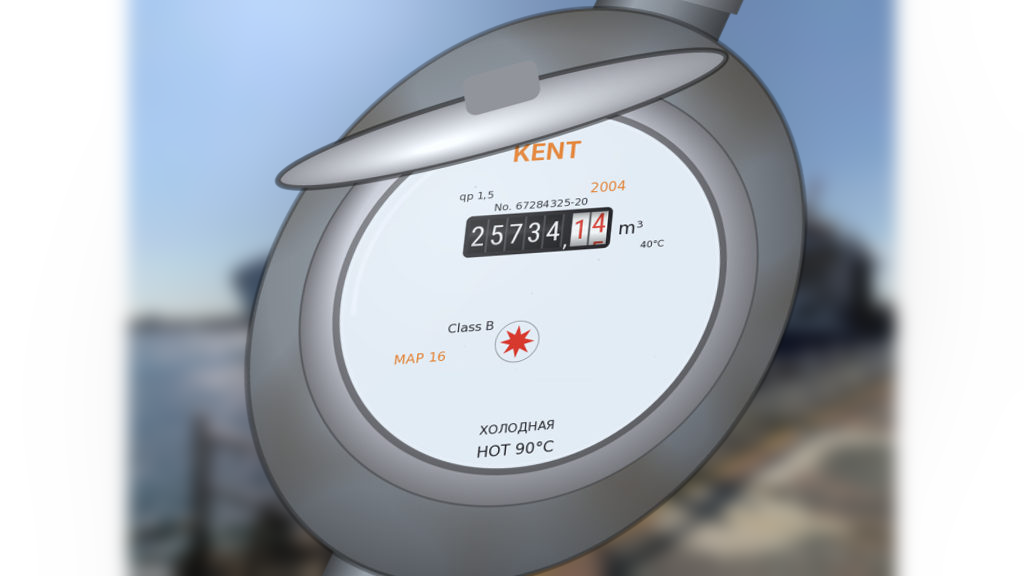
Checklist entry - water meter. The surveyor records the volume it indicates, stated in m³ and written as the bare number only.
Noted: 25734.14
